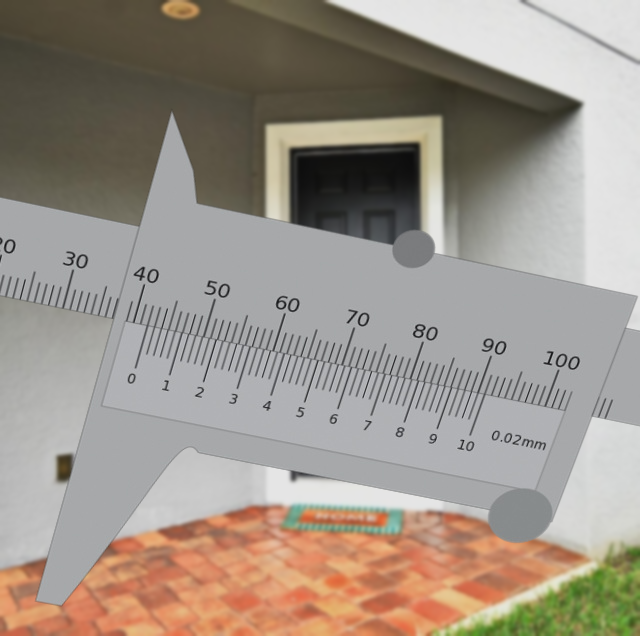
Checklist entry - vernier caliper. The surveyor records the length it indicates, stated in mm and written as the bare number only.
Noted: 42.0
